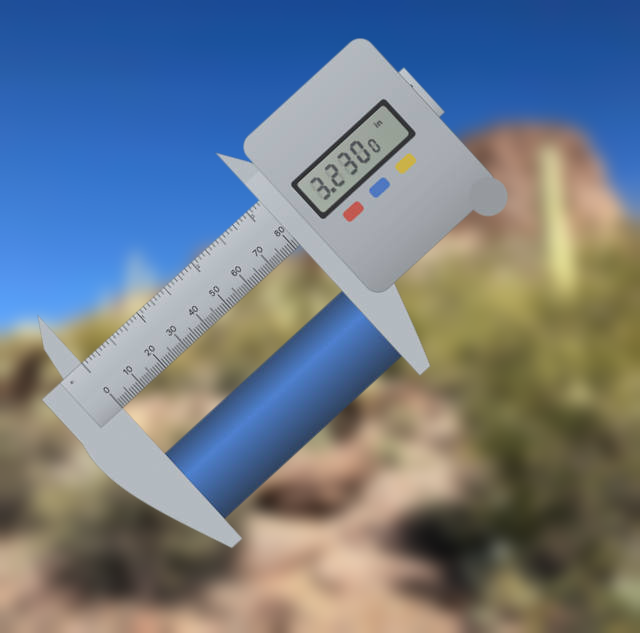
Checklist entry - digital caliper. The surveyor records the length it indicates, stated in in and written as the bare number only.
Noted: 3.2300
